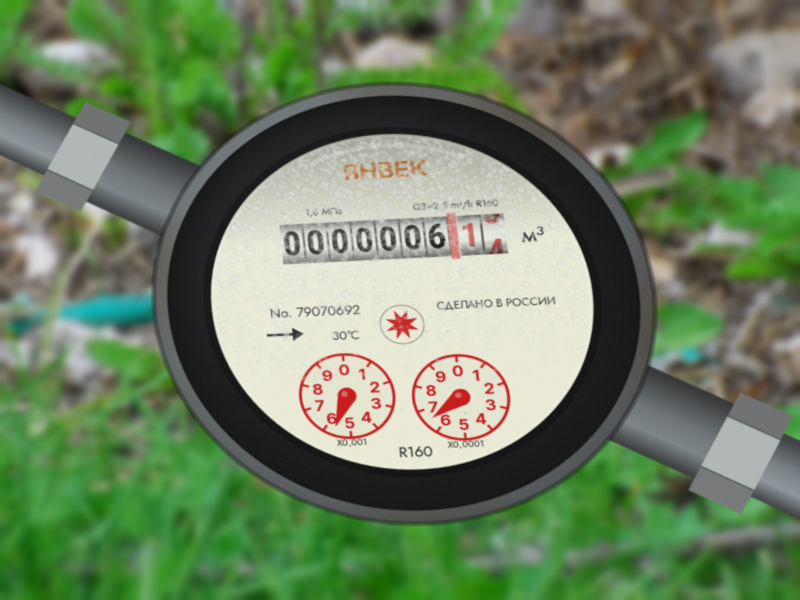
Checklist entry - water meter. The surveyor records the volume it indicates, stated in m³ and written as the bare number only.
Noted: 6.1356
